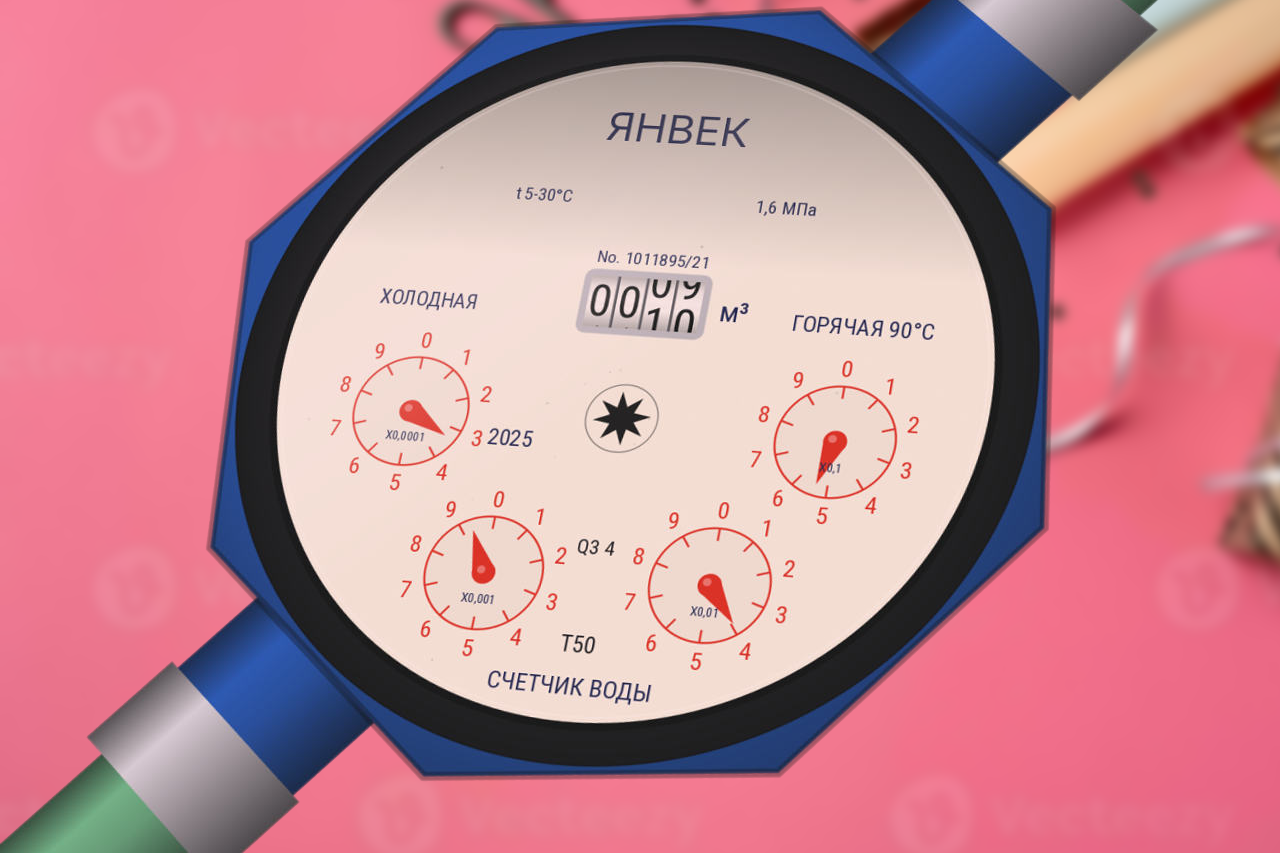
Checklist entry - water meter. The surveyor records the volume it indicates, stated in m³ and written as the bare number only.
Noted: 9.5393
